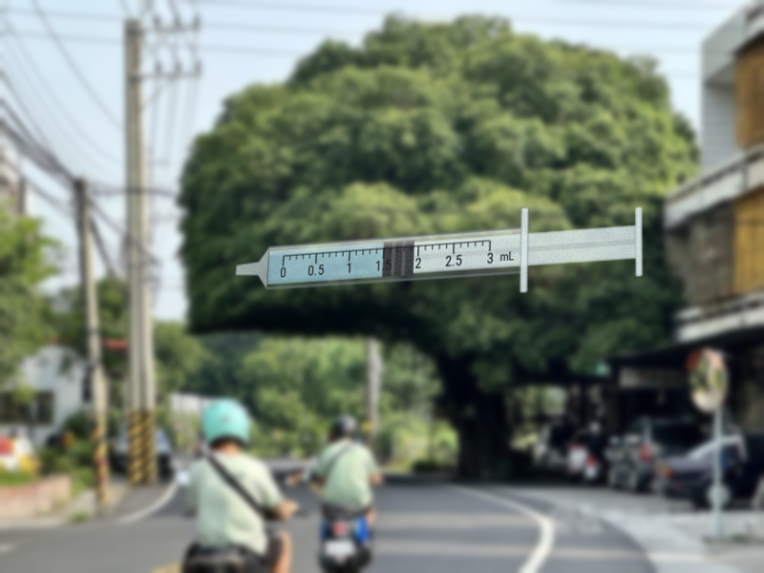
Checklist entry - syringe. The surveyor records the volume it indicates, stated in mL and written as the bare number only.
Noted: 1.5
